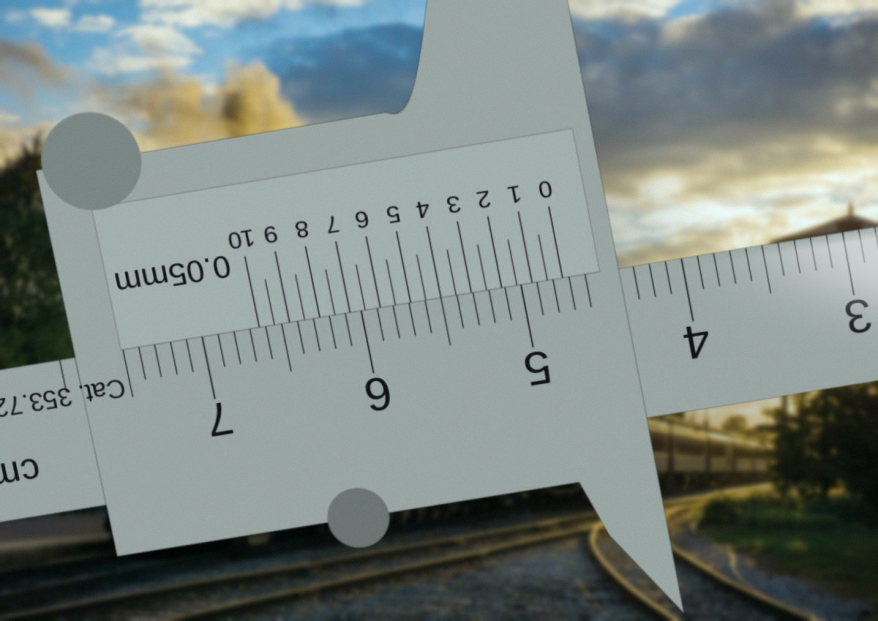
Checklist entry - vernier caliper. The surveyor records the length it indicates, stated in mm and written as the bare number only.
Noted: 47.4
